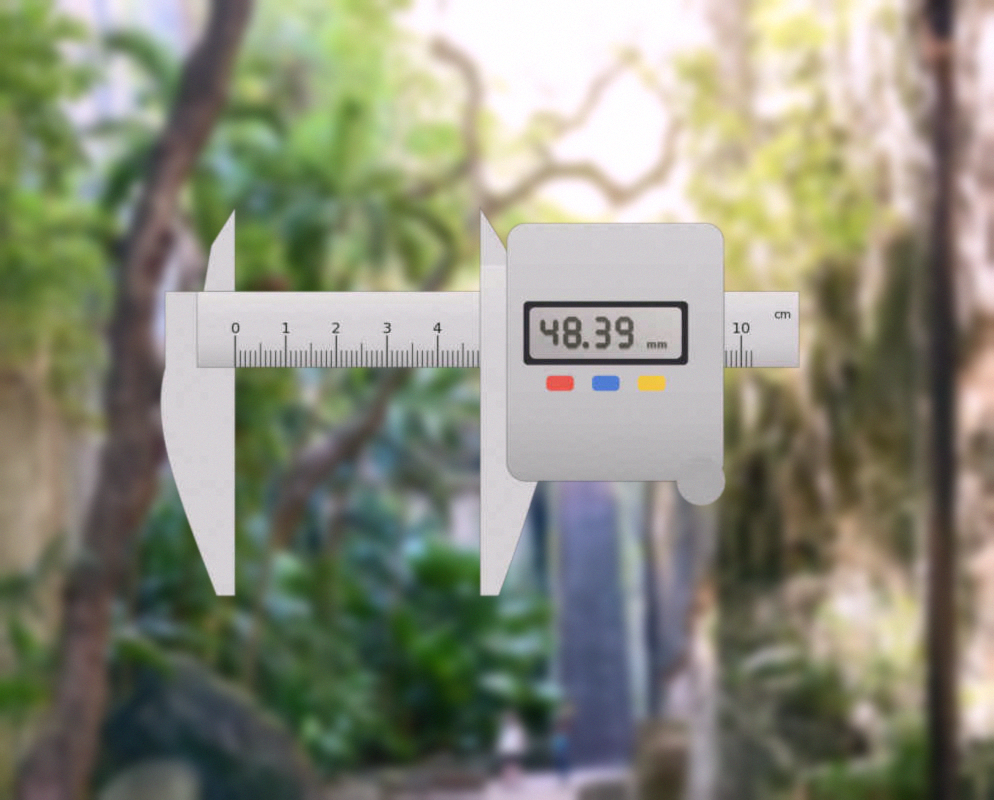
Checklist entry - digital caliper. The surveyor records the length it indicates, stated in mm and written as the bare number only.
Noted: 48.39
